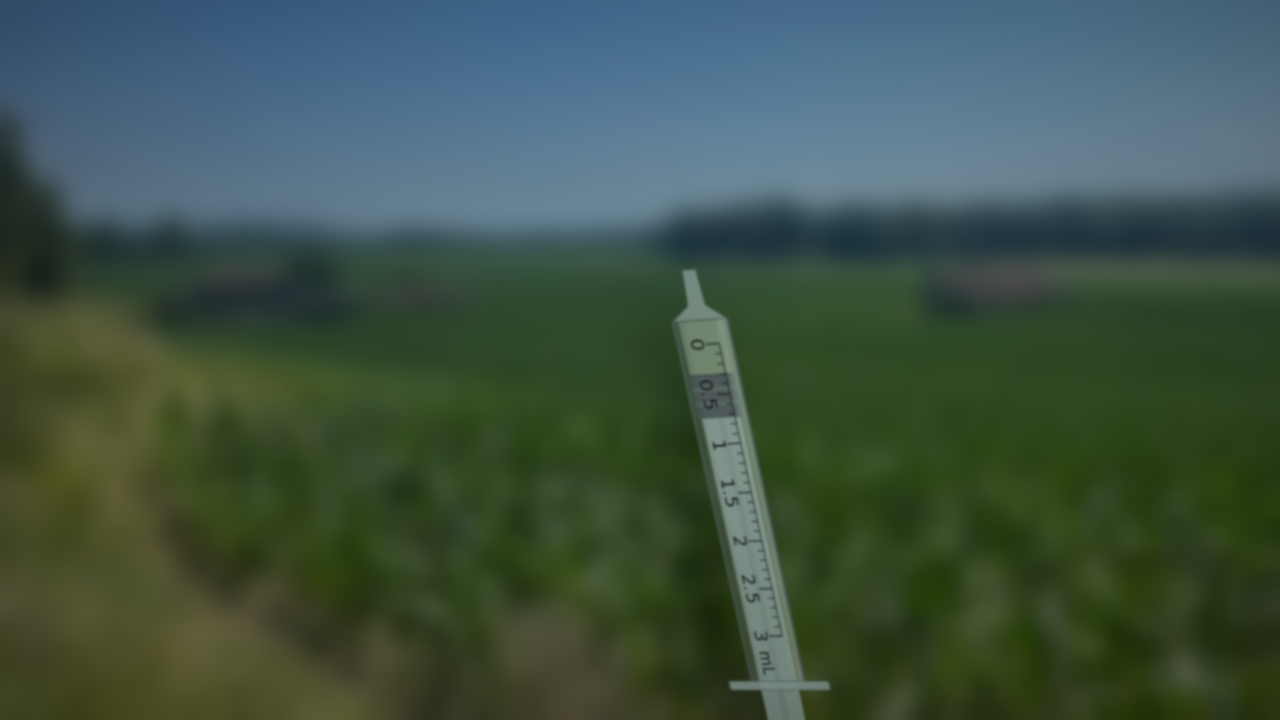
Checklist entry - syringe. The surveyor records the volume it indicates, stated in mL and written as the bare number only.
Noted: 0.3
